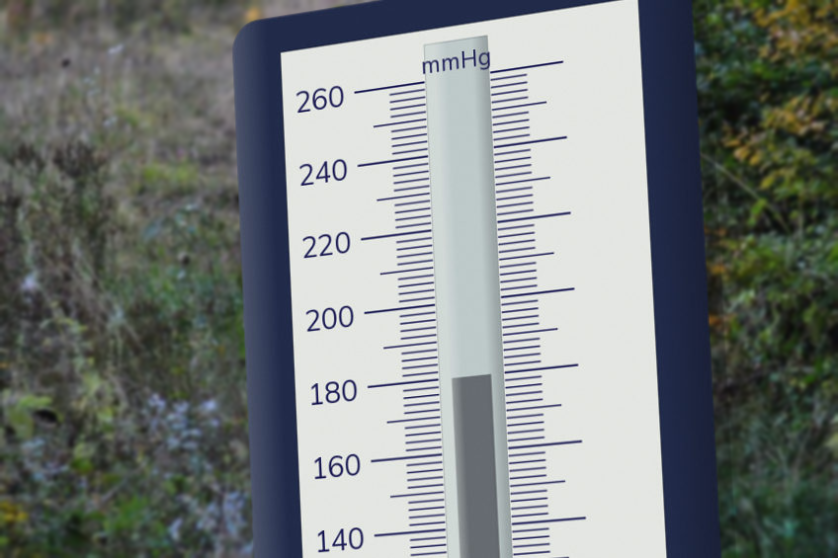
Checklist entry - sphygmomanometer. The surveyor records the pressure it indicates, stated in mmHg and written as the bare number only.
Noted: 180
